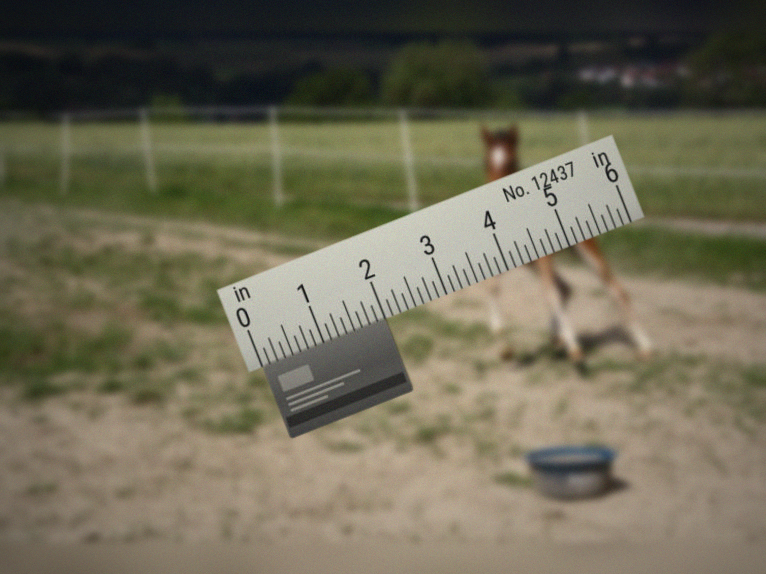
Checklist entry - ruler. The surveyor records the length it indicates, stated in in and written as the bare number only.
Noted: 2
